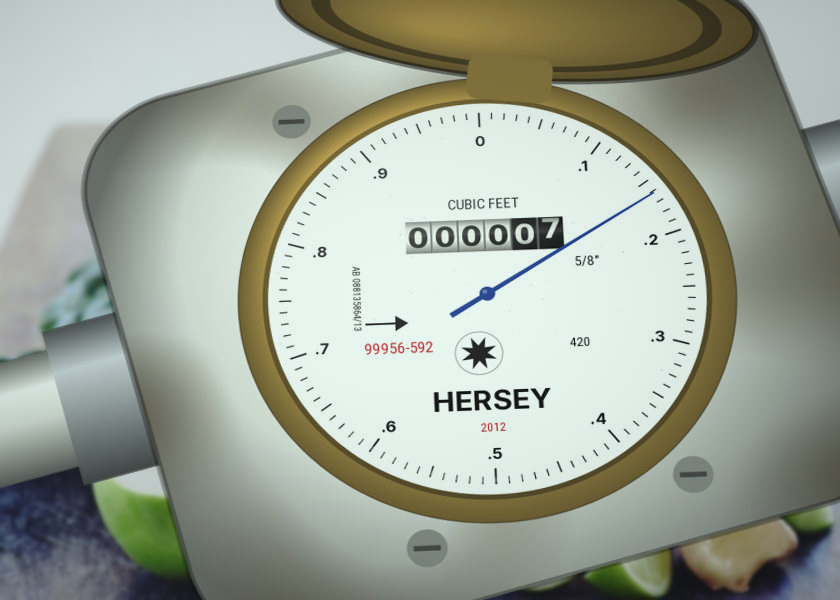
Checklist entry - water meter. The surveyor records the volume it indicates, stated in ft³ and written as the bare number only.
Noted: 7.16
